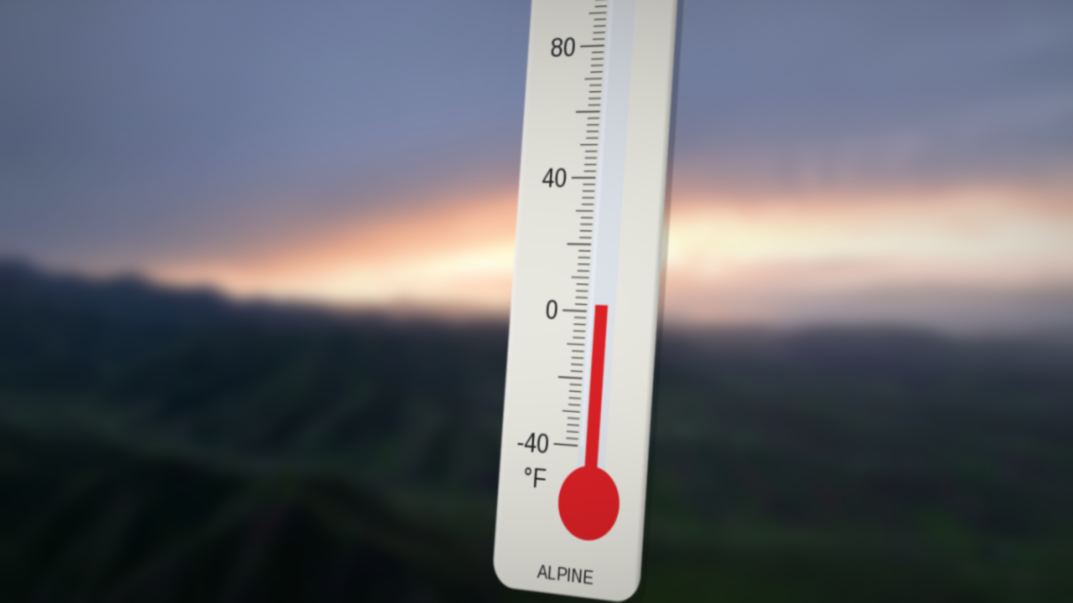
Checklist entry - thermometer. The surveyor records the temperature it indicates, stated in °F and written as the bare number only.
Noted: 2
